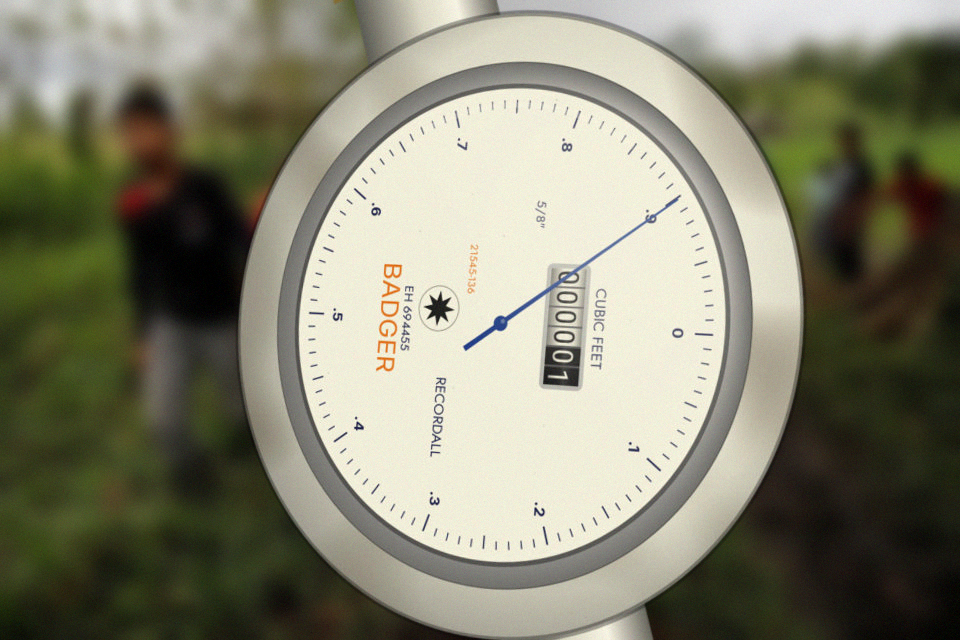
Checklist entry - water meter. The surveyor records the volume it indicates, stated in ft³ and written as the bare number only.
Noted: 0.90
